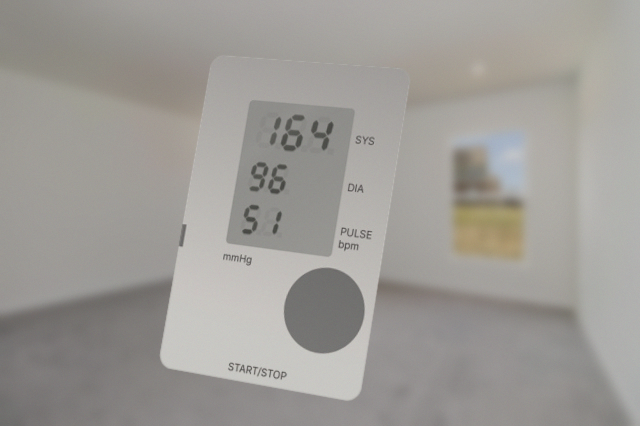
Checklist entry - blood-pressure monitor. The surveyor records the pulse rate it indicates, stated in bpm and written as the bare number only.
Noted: 51
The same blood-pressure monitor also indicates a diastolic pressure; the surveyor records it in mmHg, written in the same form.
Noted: 96
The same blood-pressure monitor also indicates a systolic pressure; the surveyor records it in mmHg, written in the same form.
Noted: 164
